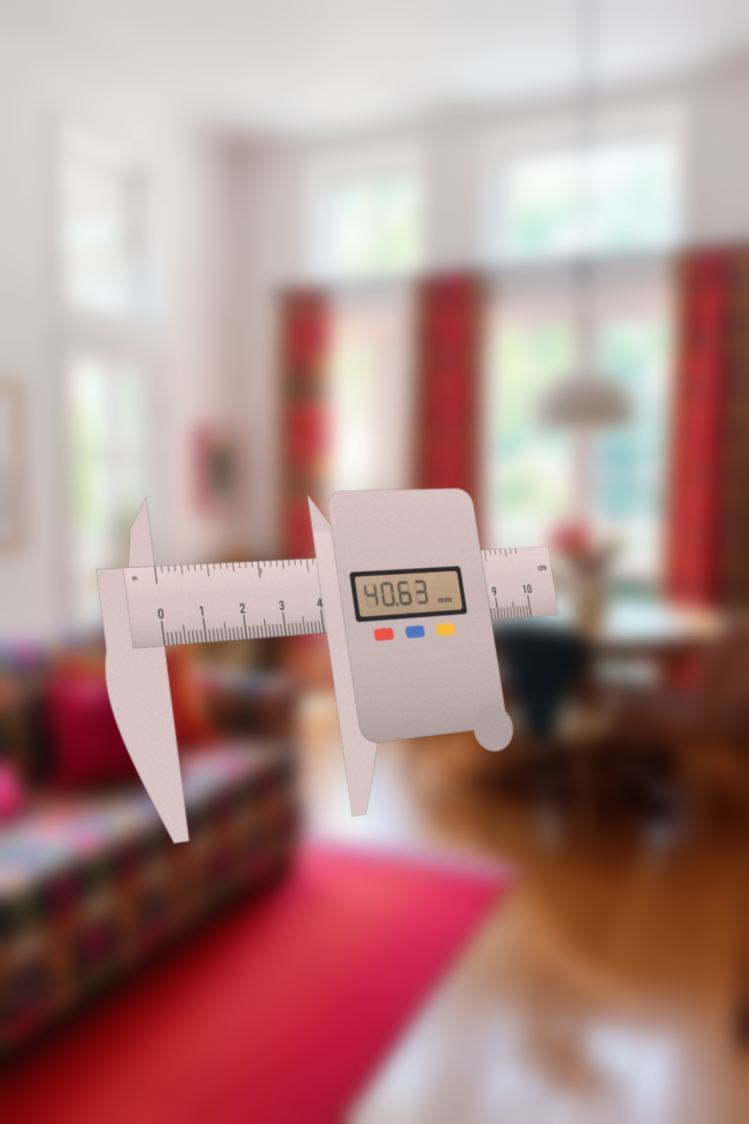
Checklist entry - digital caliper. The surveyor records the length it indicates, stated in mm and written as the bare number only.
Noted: 40.63
